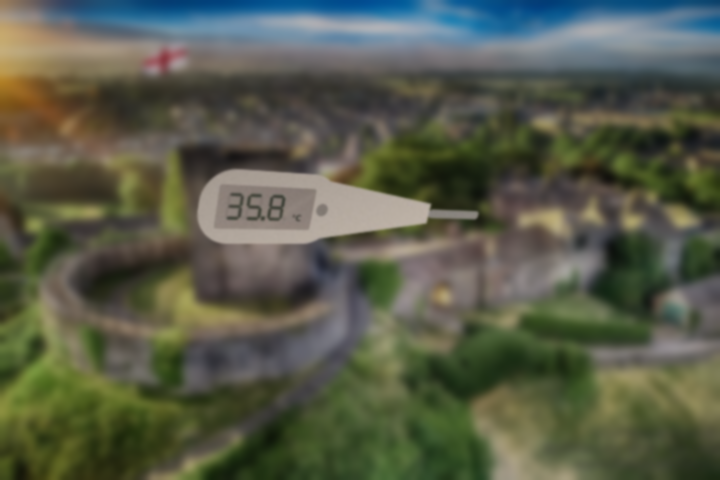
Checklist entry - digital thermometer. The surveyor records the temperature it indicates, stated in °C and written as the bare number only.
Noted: 35.8
